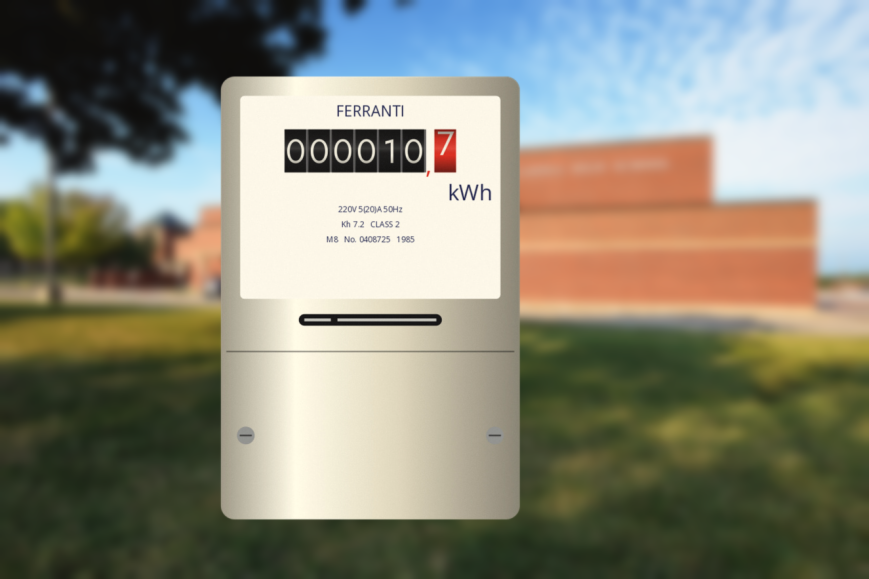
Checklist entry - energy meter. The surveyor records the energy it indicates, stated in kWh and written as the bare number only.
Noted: 10.7
